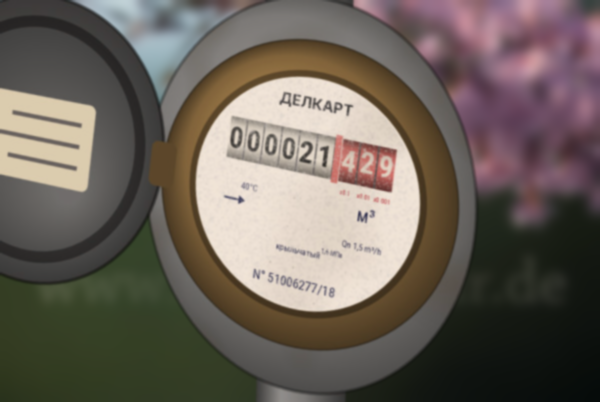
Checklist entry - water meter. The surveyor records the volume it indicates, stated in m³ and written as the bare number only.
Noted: 21.429
